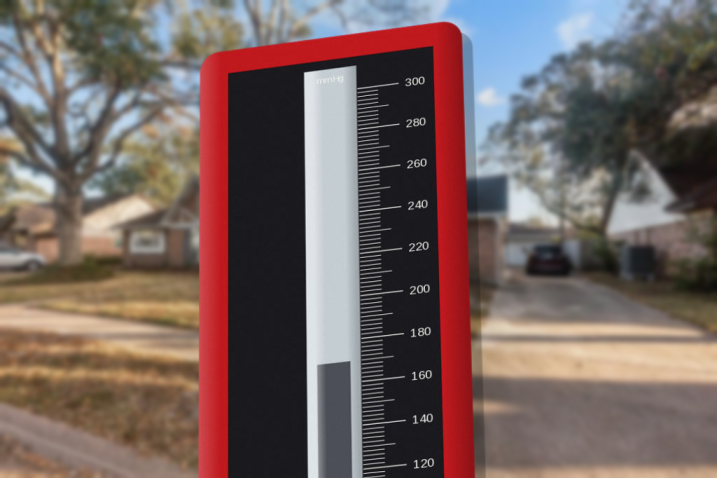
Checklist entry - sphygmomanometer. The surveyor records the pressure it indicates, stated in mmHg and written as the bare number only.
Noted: 170
